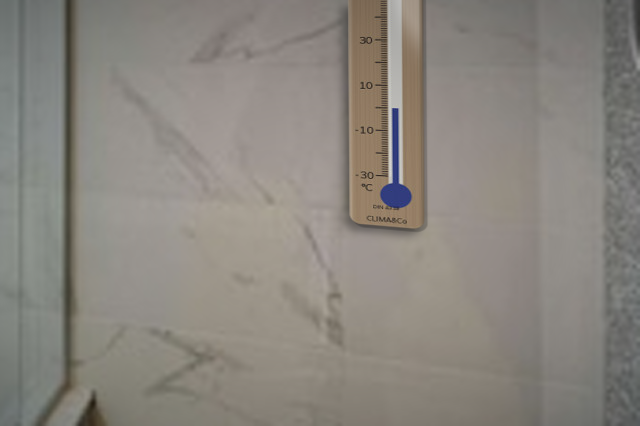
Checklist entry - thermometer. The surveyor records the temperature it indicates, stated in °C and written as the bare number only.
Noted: 0
